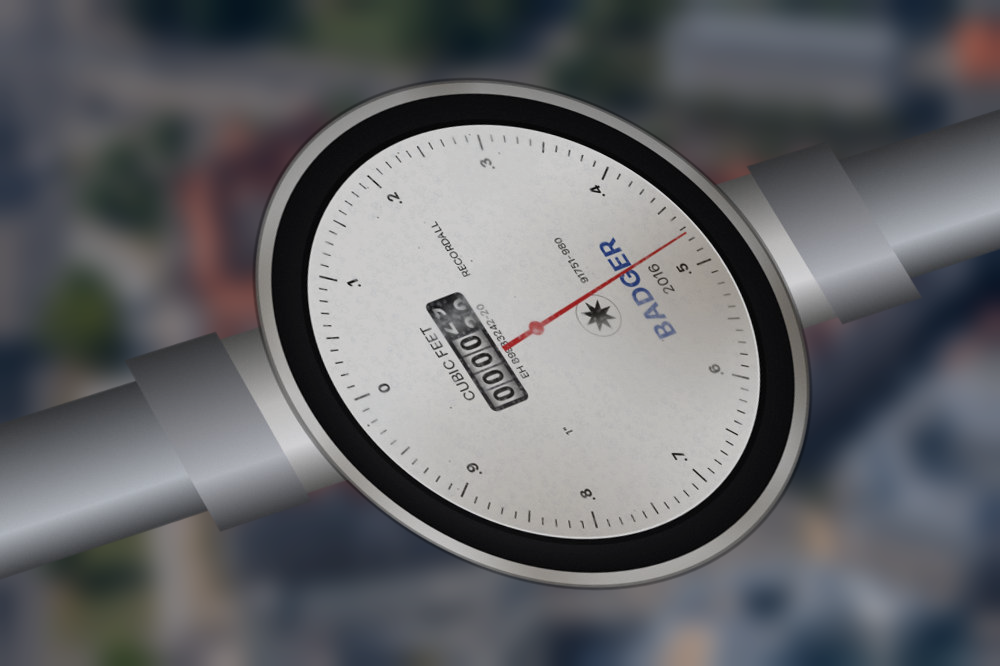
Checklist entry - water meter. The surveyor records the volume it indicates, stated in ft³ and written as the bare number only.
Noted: 29.47
